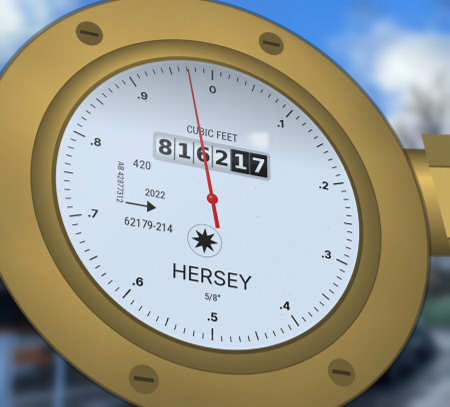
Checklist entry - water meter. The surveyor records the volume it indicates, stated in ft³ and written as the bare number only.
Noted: 816216.97
